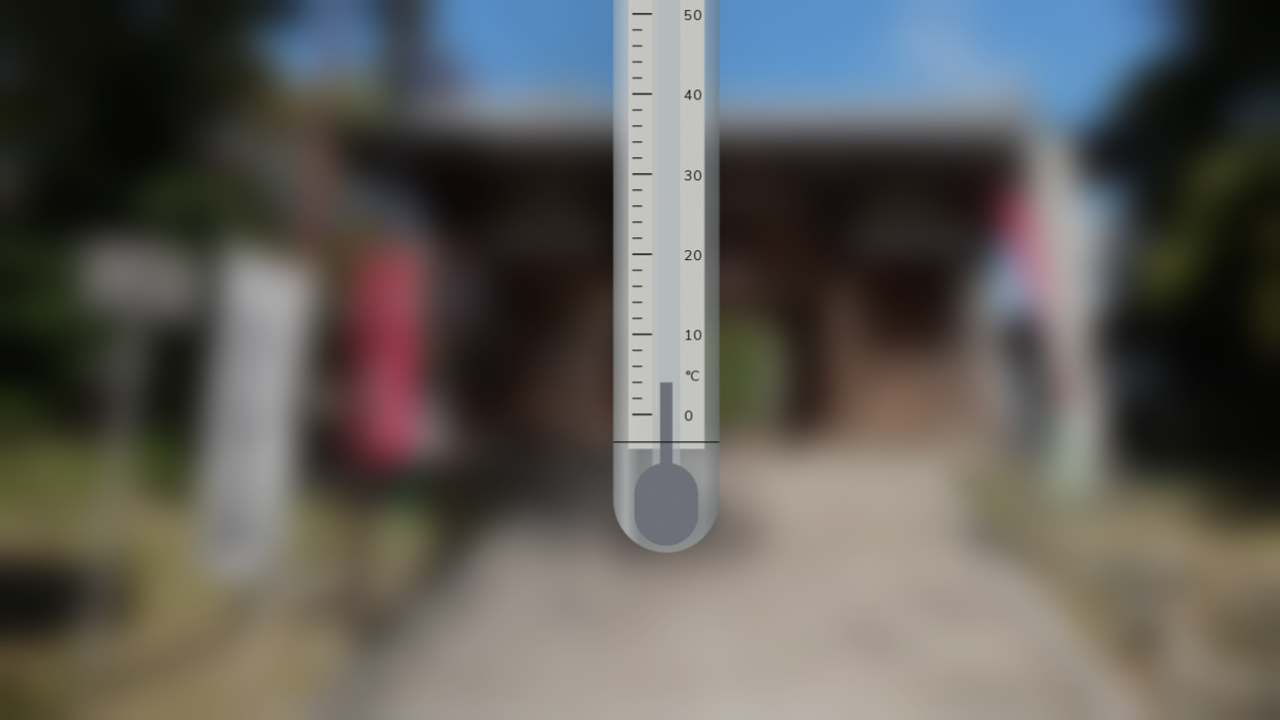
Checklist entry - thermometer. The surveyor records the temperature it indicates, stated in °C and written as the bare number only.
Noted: 4
